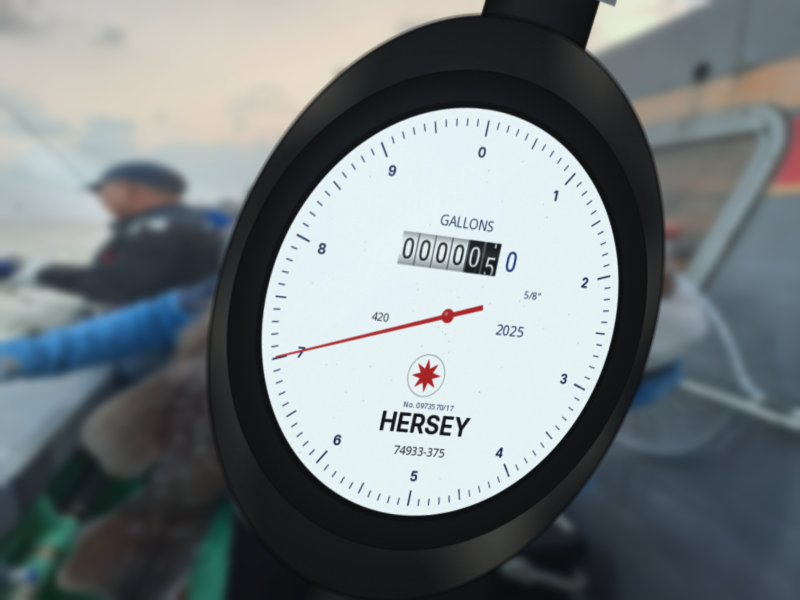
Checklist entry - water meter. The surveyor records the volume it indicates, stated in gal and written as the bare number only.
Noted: 47.0
